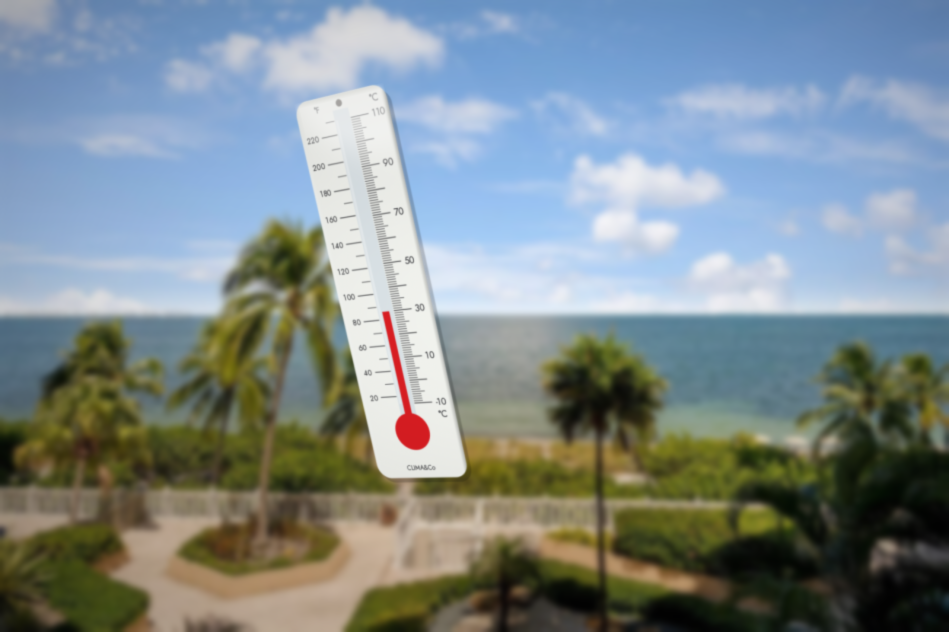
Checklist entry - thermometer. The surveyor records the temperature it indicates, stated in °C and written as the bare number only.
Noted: 30
